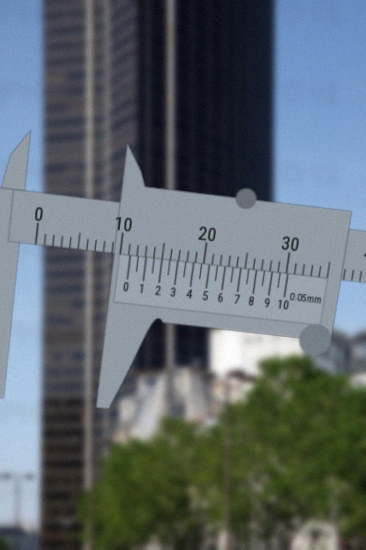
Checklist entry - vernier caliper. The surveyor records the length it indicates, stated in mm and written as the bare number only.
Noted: 11.2
